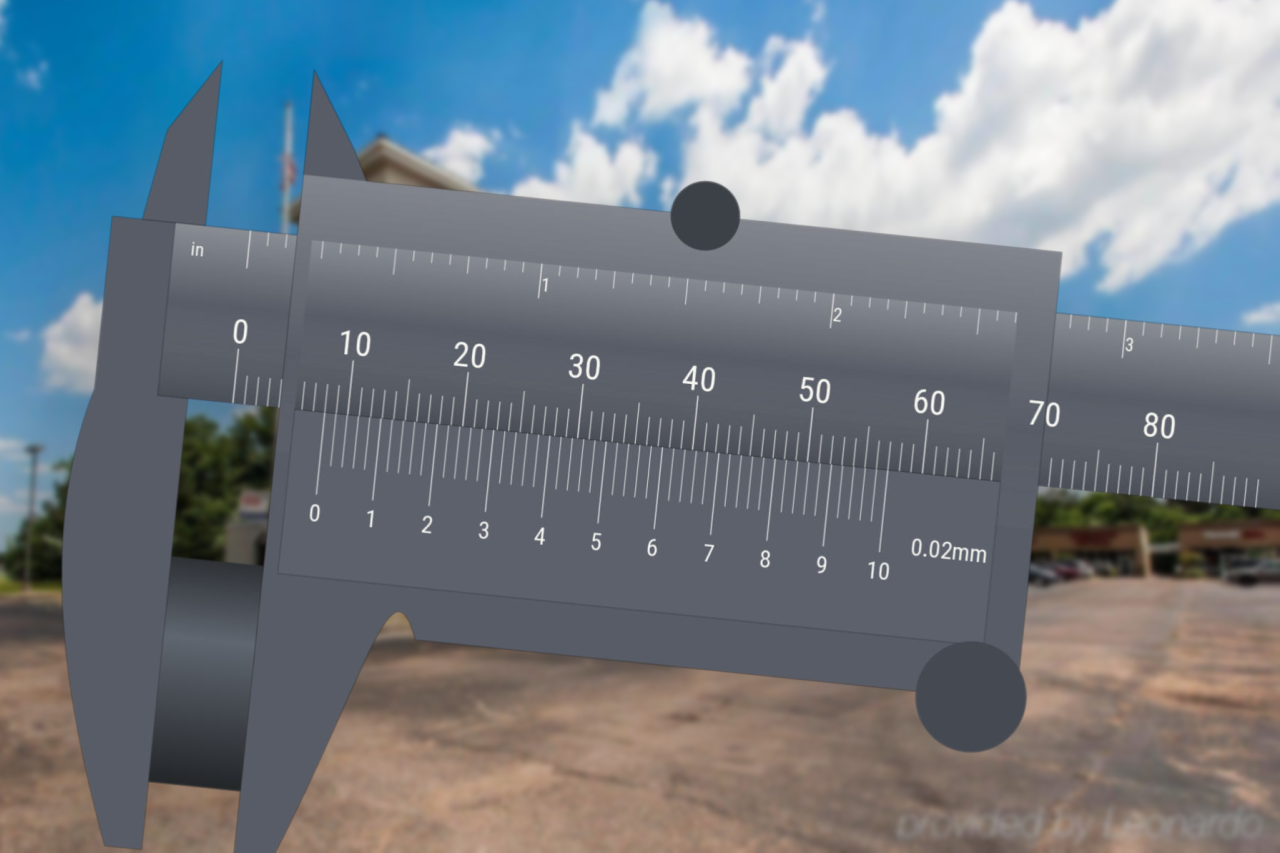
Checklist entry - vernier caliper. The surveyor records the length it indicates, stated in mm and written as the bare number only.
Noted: 8.0
